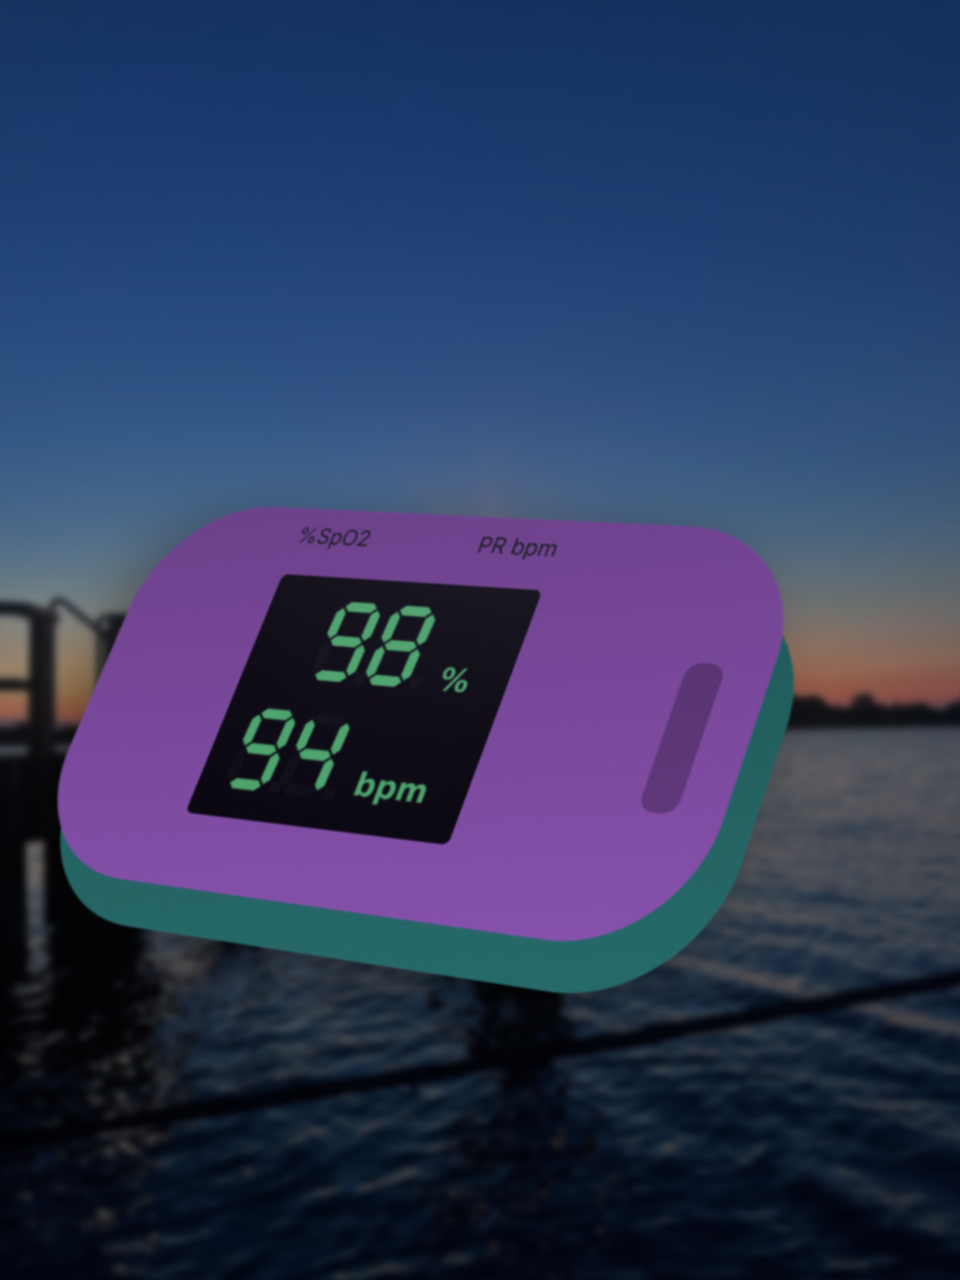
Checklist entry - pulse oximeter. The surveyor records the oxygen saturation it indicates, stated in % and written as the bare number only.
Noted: 98
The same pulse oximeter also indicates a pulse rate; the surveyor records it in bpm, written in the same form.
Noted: 94
